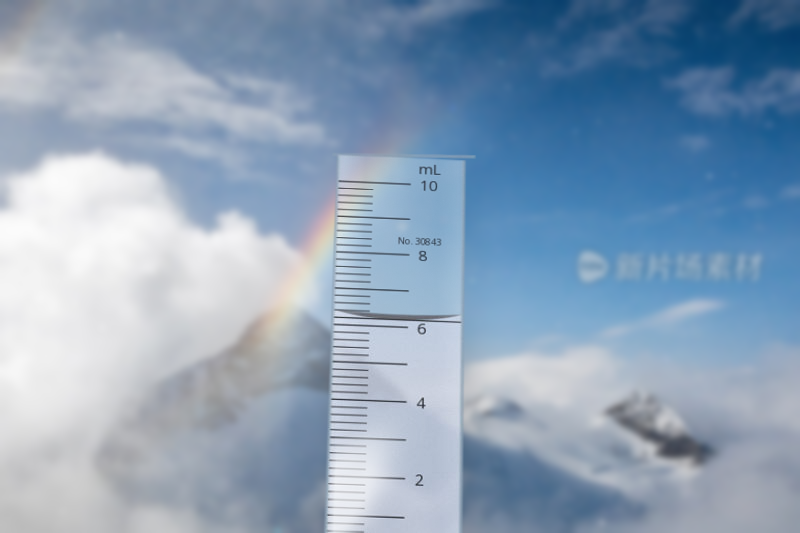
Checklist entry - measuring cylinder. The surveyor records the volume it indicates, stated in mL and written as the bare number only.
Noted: 6.2
